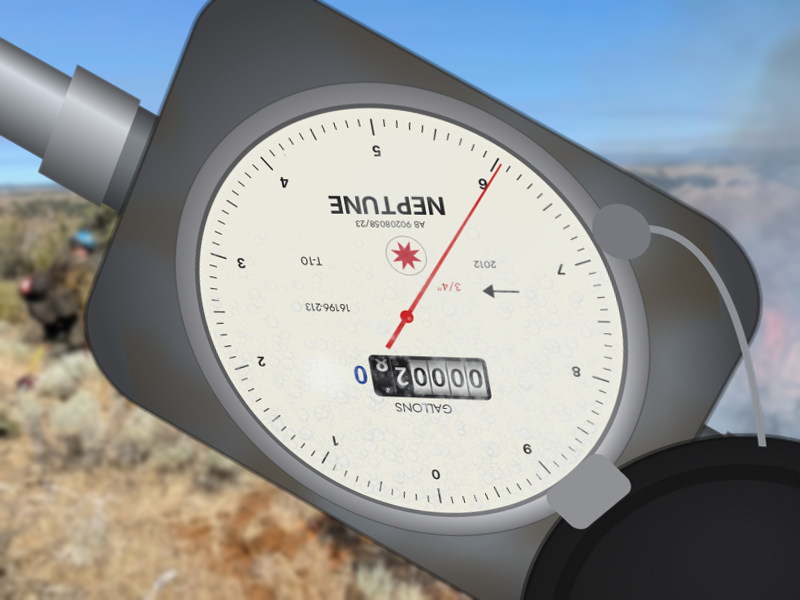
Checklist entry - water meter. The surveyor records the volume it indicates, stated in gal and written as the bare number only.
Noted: 276.0
